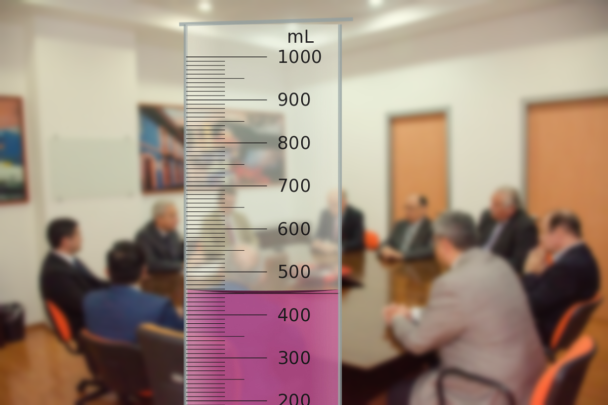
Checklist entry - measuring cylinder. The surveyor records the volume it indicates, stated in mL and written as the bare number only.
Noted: 450
